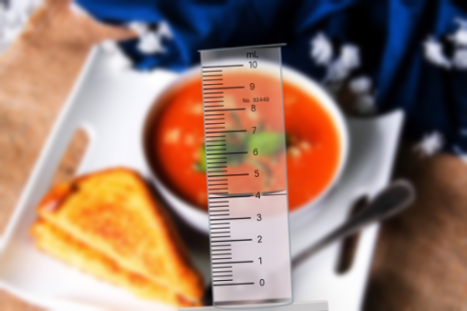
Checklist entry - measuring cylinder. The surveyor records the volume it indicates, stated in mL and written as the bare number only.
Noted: 4
